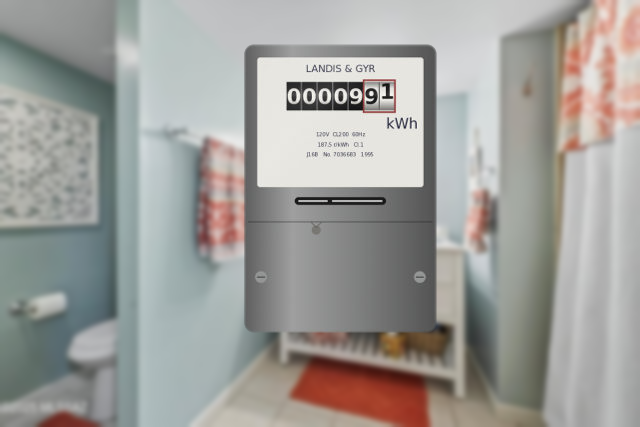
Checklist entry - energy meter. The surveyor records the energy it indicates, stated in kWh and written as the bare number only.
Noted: 9.91
